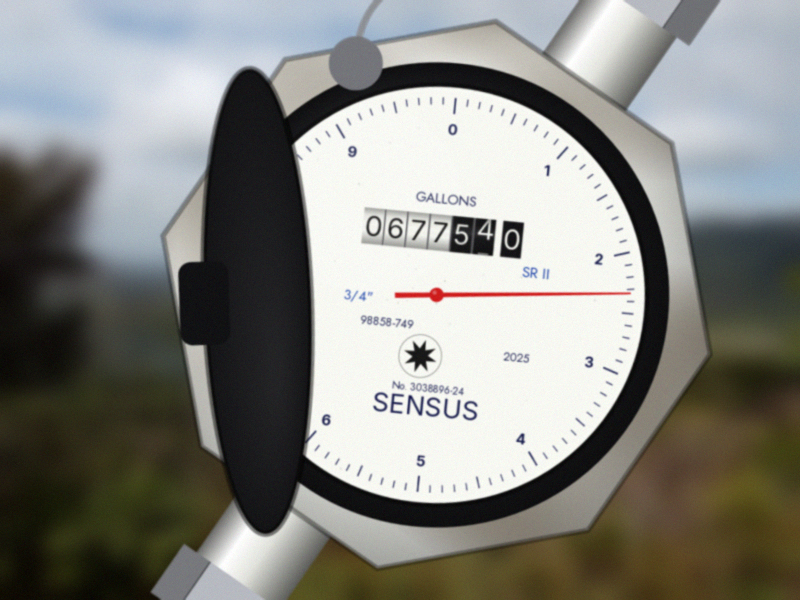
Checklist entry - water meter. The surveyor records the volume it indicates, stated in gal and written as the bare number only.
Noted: 677542.3
